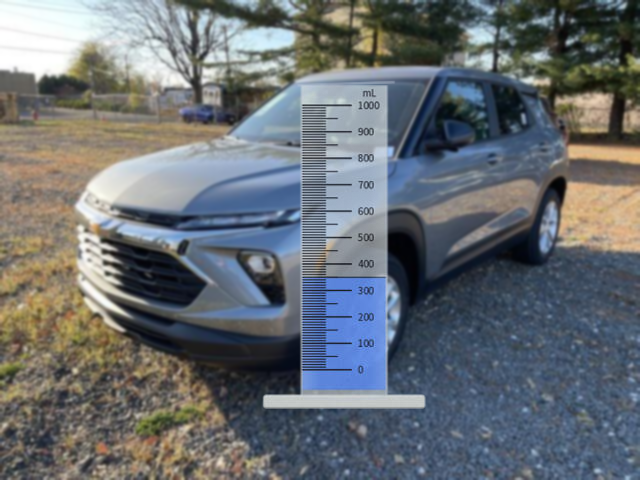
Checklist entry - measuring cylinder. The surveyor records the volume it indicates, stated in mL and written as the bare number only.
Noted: 350
